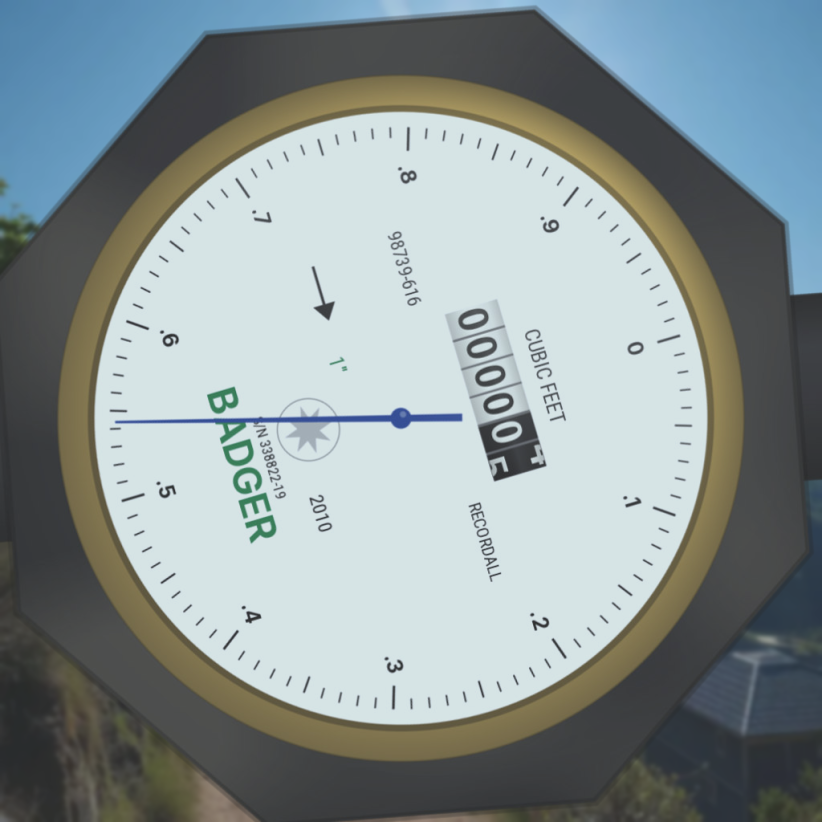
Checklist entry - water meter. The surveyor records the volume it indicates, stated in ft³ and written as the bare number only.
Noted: 4.54
